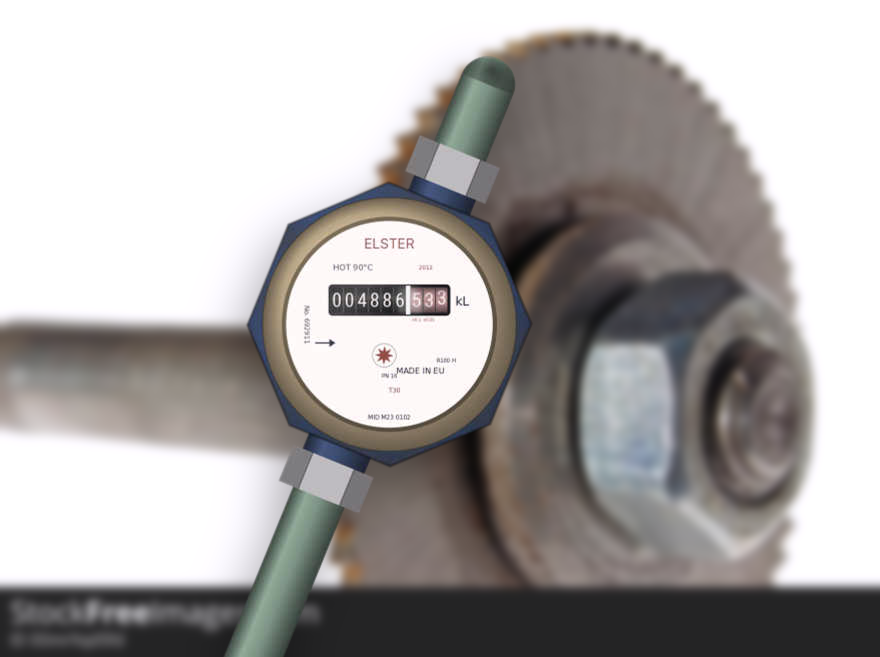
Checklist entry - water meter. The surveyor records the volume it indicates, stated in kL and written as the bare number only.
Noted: 4886.533
